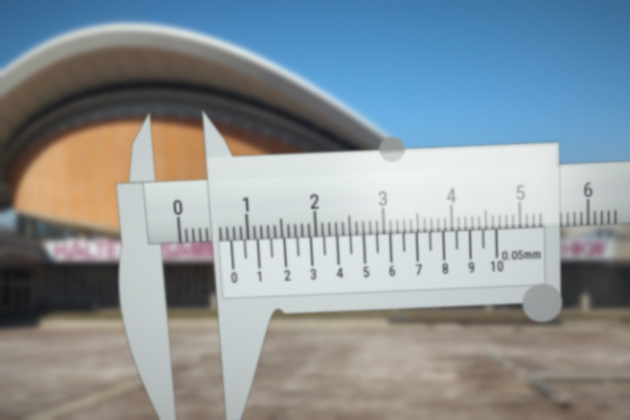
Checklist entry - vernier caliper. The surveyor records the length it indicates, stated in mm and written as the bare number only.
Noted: 7.5
